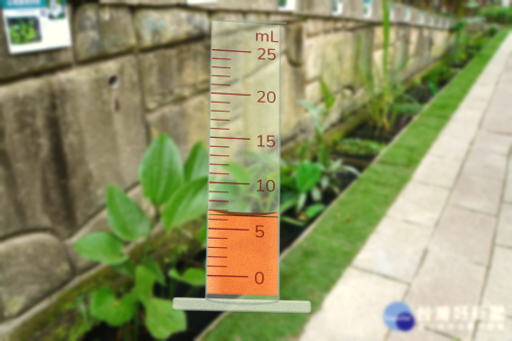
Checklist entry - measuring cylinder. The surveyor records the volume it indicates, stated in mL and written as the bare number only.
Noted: 6.5
